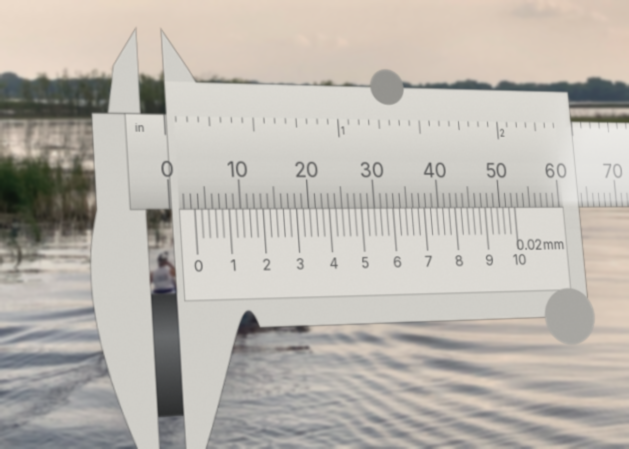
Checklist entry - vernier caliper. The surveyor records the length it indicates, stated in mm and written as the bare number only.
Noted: 3.5
